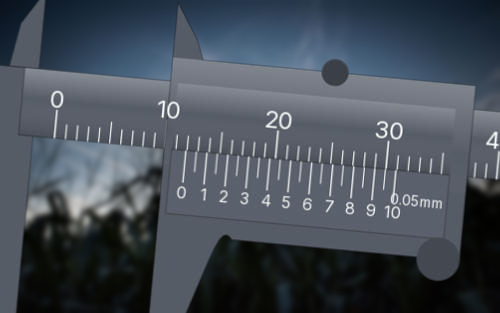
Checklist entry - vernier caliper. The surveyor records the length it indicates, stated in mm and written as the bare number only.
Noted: 11.9
